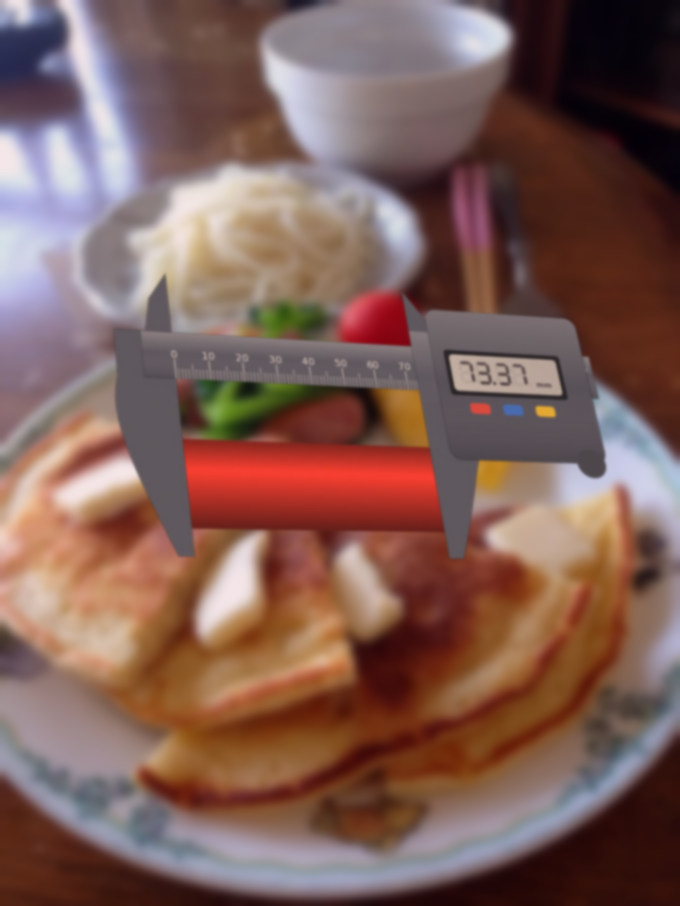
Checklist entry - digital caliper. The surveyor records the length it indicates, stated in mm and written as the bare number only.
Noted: 73.37
